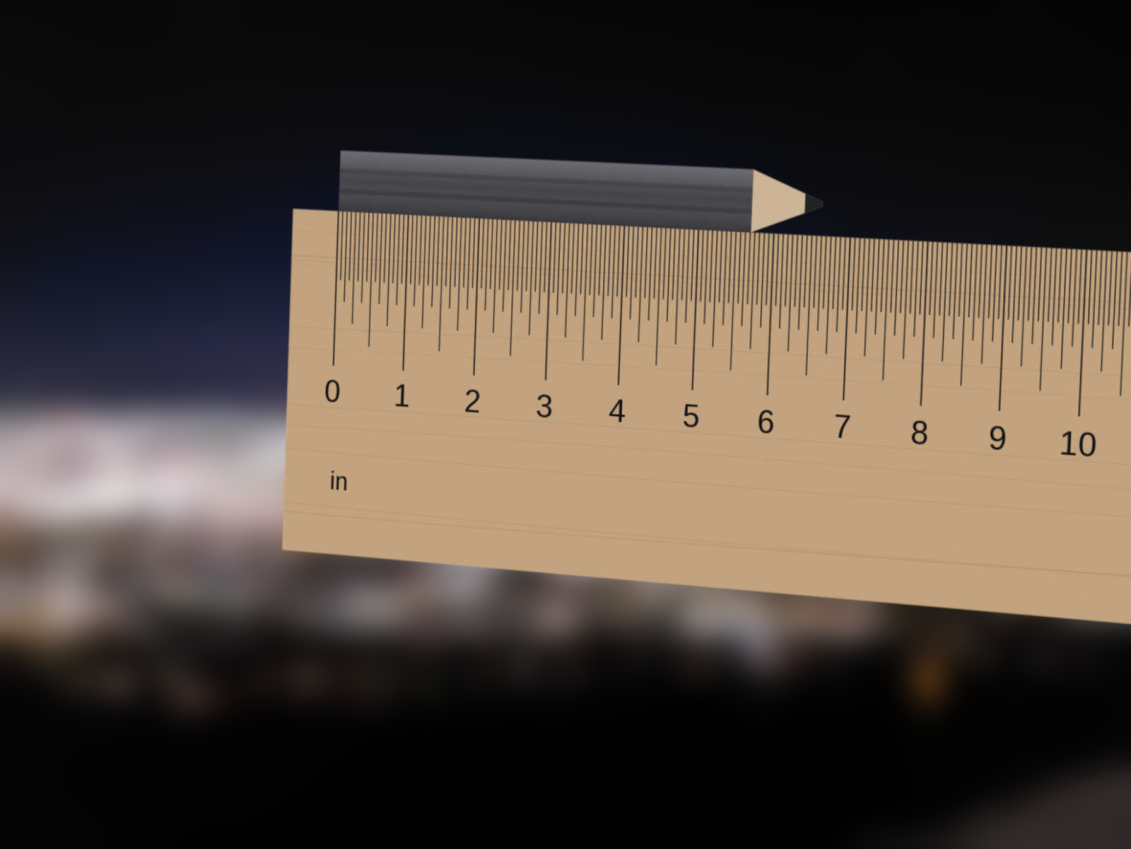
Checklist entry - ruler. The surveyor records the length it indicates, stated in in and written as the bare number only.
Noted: 6.625
